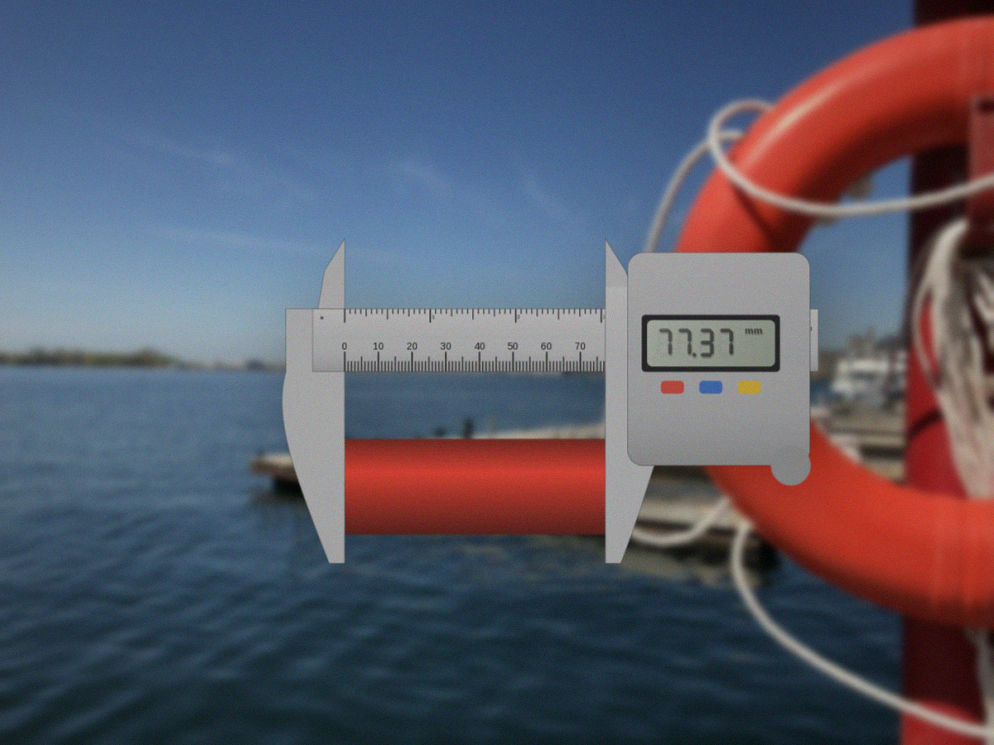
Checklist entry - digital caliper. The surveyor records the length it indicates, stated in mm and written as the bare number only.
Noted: 77.37
